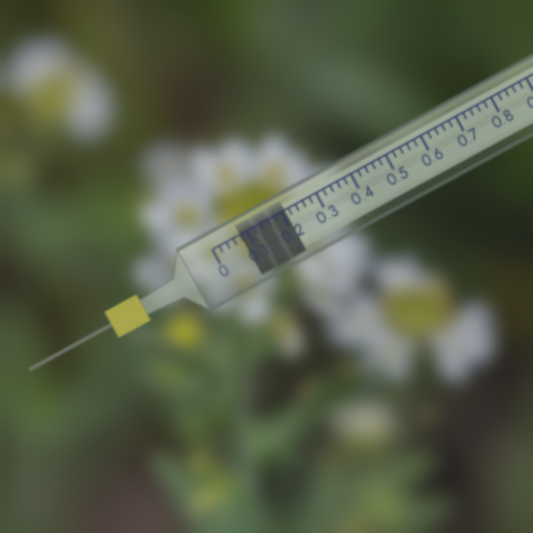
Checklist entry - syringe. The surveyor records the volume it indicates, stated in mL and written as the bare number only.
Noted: 0.08
